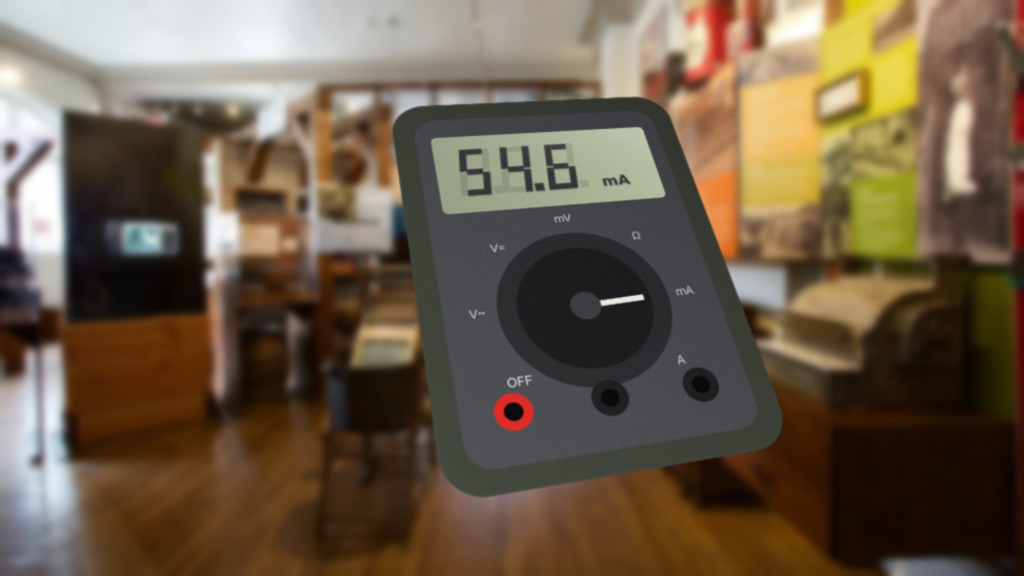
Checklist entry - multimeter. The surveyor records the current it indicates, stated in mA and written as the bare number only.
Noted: 54.6
